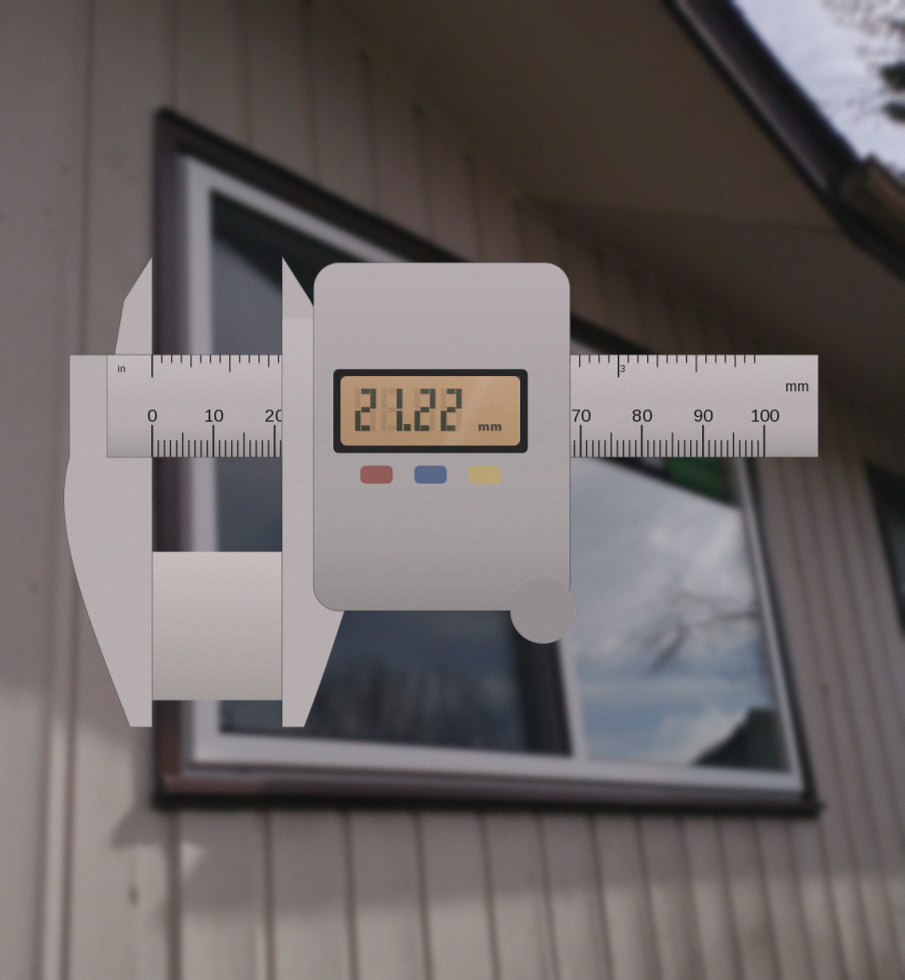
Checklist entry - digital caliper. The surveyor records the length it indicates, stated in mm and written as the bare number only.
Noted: 21.22
